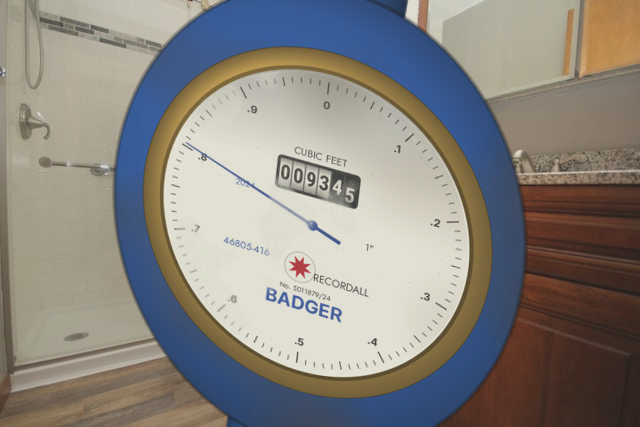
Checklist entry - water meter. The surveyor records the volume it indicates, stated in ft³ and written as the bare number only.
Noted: 9344.80
